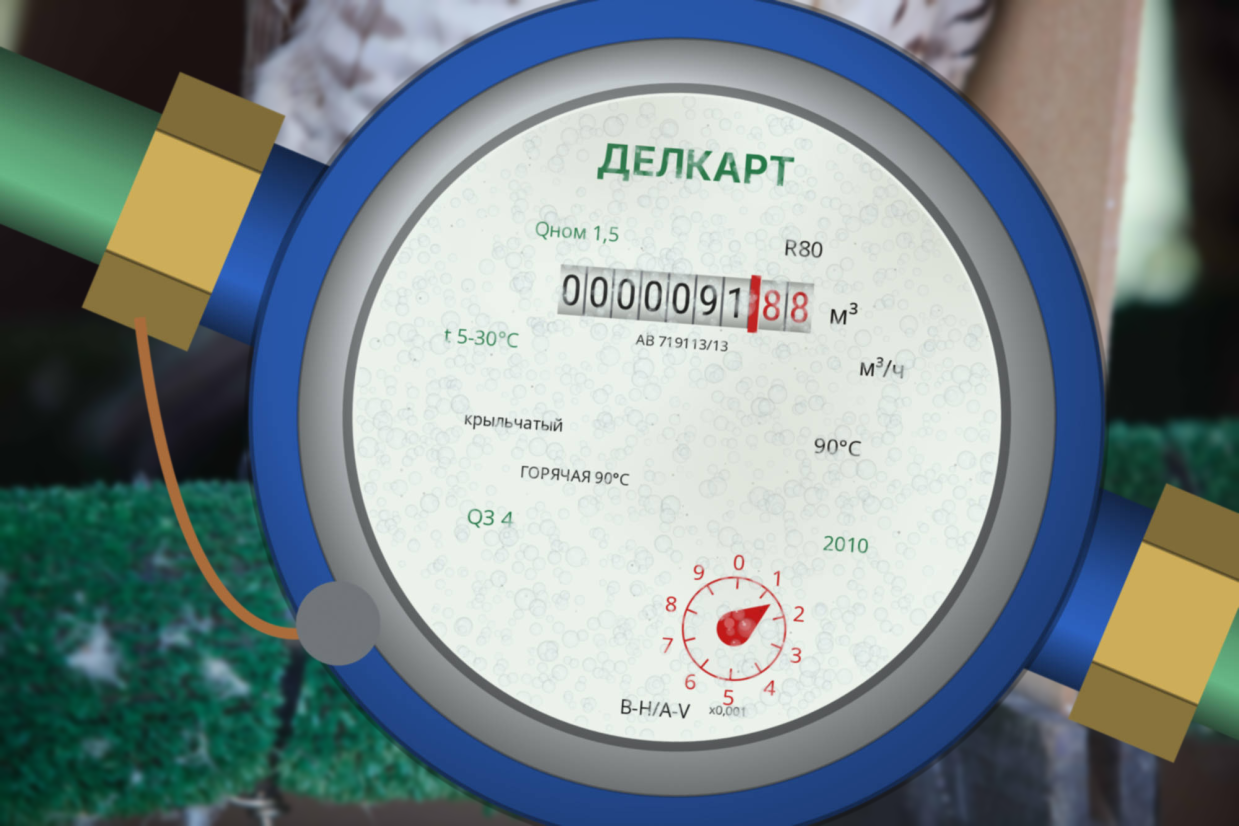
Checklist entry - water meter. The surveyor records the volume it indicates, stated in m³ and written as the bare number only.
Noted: 91.881
